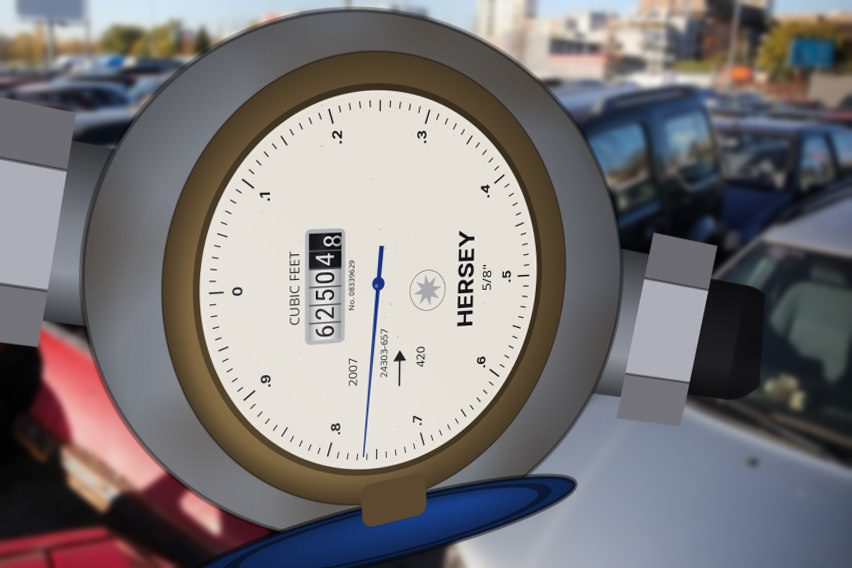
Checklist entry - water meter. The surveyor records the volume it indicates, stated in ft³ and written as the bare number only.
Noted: 625047.76
